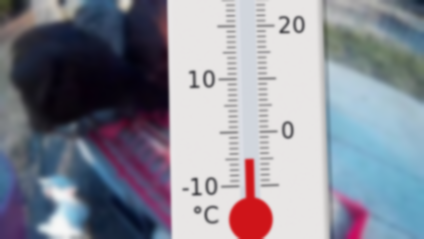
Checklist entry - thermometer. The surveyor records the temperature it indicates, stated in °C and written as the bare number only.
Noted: -5
